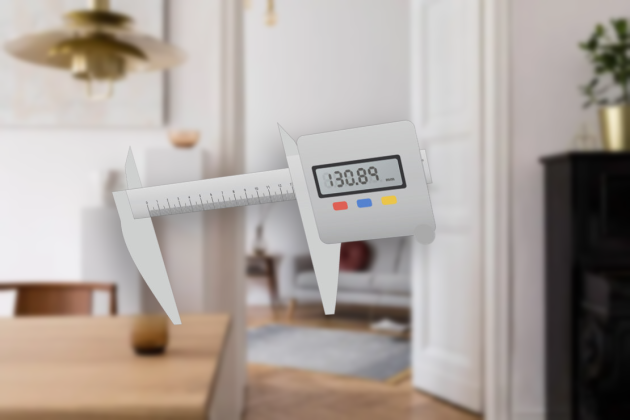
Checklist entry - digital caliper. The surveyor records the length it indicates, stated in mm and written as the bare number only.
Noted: 130.89
